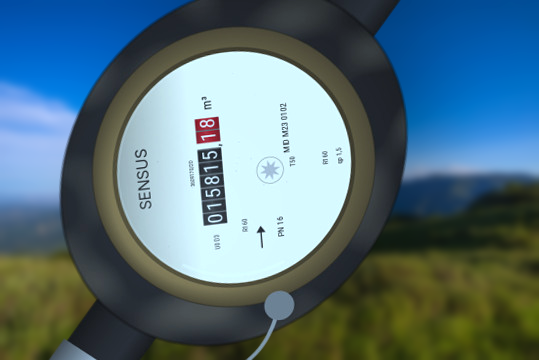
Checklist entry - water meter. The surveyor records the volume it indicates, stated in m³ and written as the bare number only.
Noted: 15815.18
